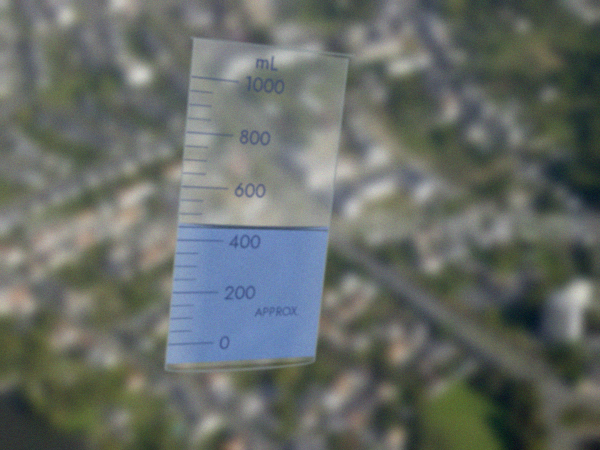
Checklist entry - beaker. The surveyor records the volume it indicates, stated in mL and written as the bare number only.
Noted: 450
